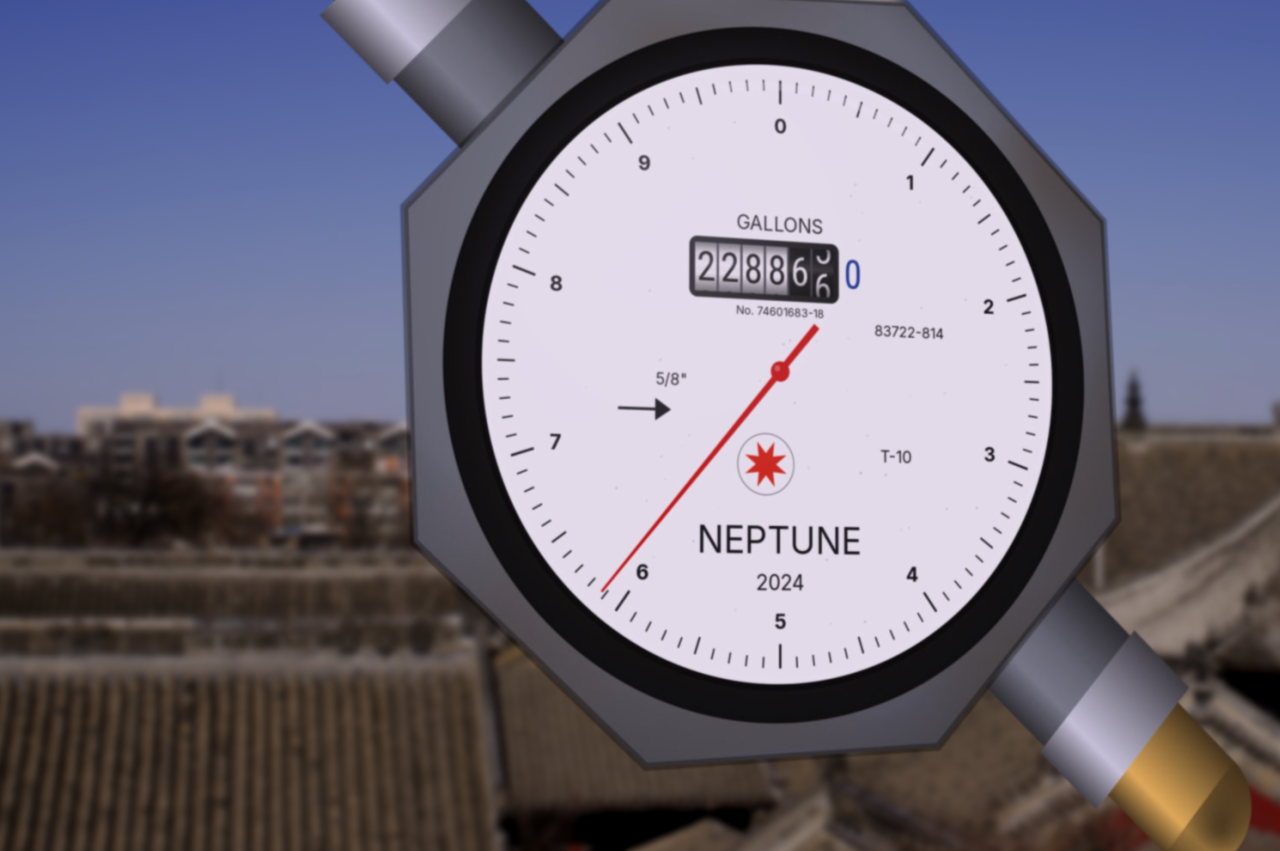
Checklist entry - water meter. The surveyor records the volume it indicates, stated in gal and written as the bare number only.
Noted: 2288656.1
